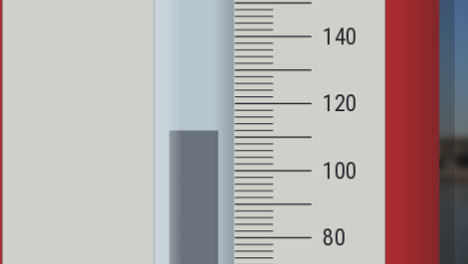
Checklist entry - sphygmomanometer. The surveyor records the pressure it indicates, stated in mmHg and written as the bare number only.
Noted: 112
